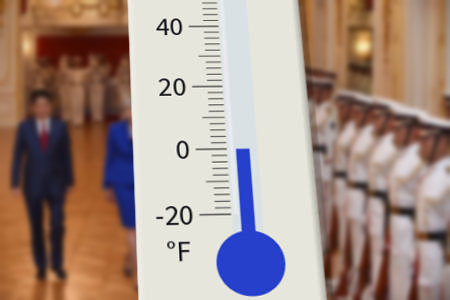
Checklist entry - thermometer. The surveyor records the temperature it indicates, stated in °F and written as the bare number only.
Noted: 0
